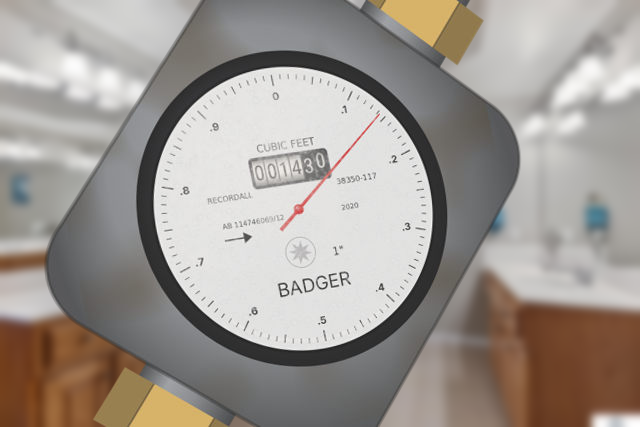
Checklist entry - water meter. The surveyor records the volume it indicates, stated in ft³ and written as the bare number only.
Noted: 1430.14
